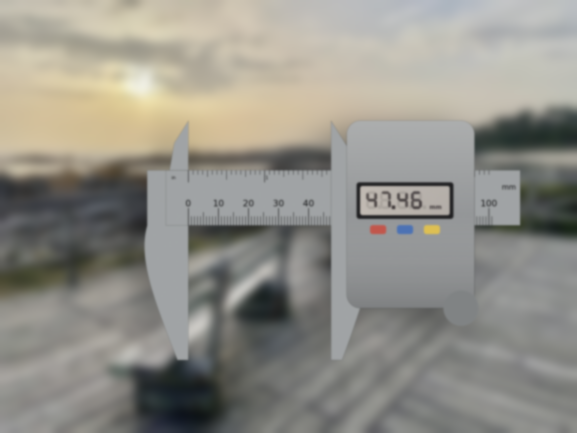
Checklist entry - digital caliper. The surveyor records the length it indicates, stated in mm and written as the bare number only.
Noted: 47.46
